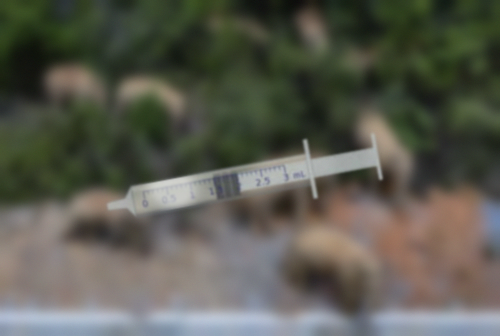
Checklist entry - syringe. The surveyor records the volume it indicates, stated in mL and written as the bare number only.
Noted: 1.5
